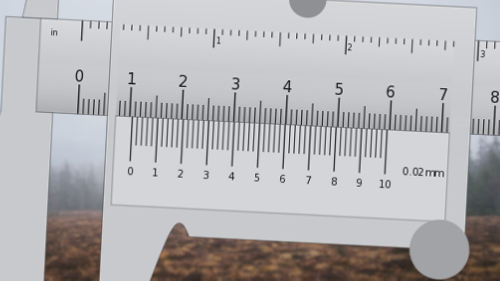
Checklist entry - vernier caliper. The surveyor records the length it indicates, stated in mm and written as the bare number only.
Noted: 10.5
